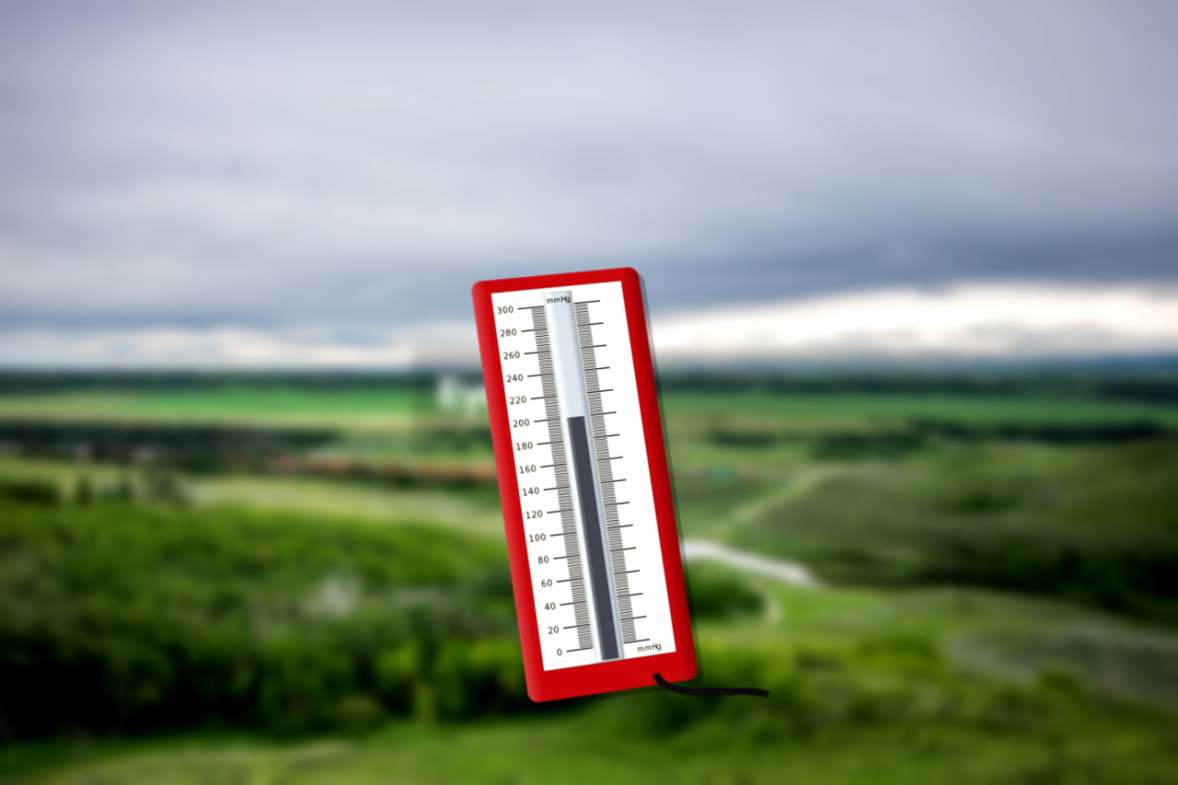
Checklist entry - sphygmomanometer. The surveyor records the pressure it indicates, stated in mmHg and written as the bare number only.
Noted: 200
